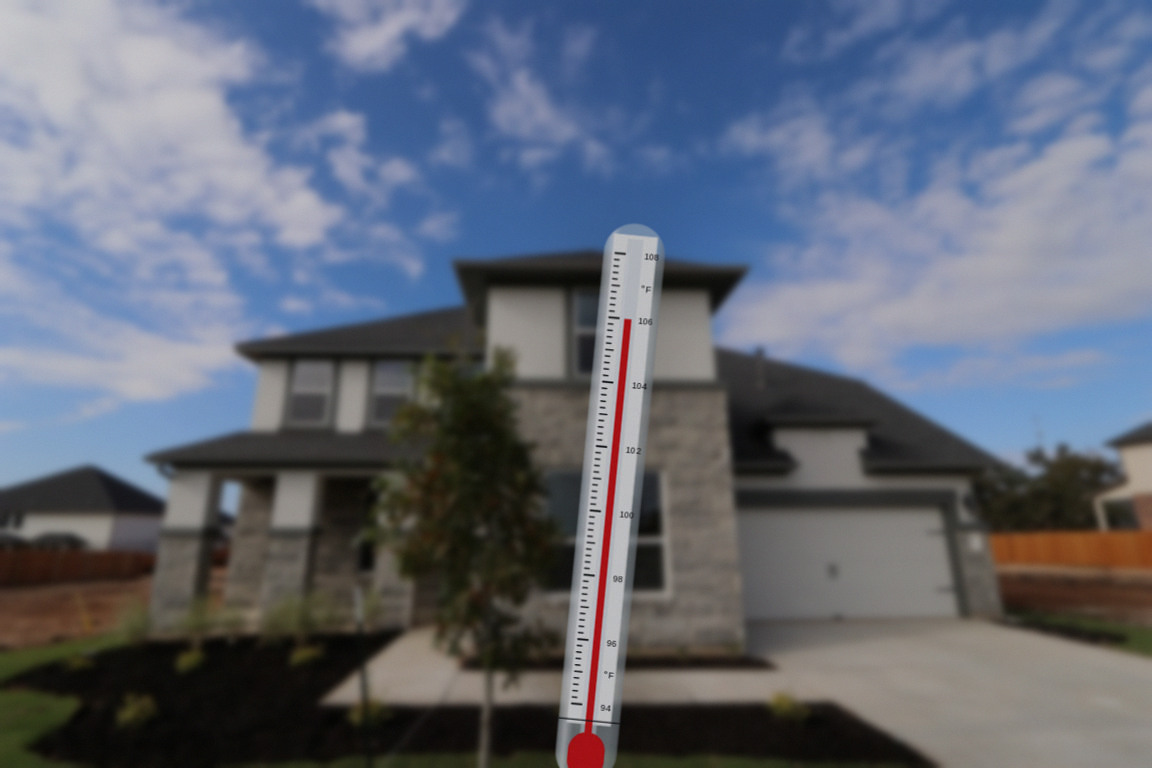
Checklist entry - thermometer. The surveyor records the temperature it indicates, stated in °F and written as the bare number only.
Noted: 106
